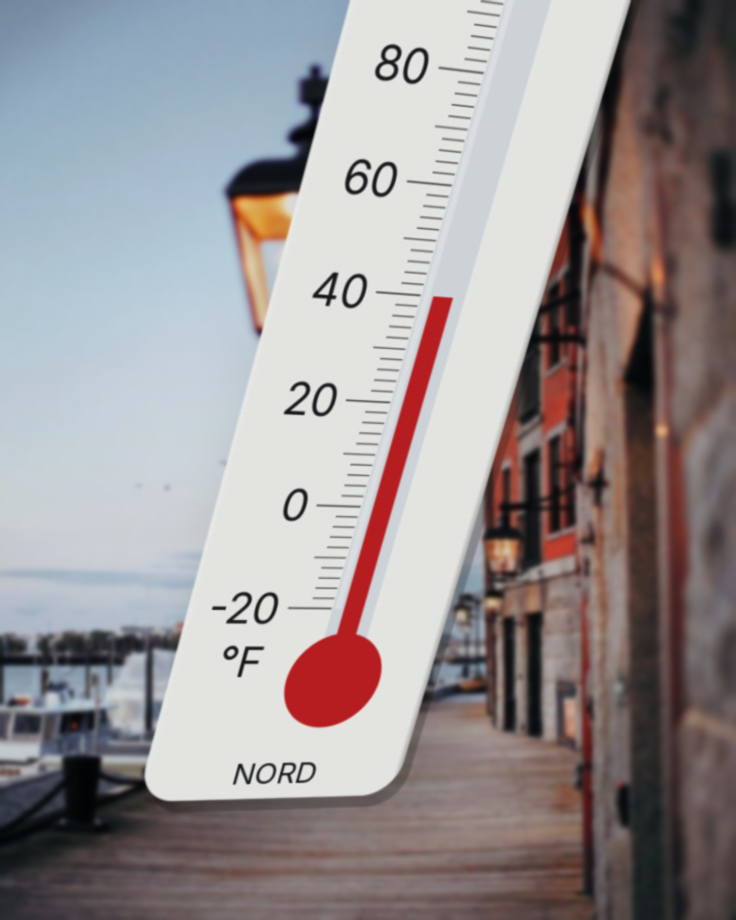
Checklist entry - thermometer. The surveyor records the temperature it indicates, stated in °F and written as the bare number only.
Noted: 40
